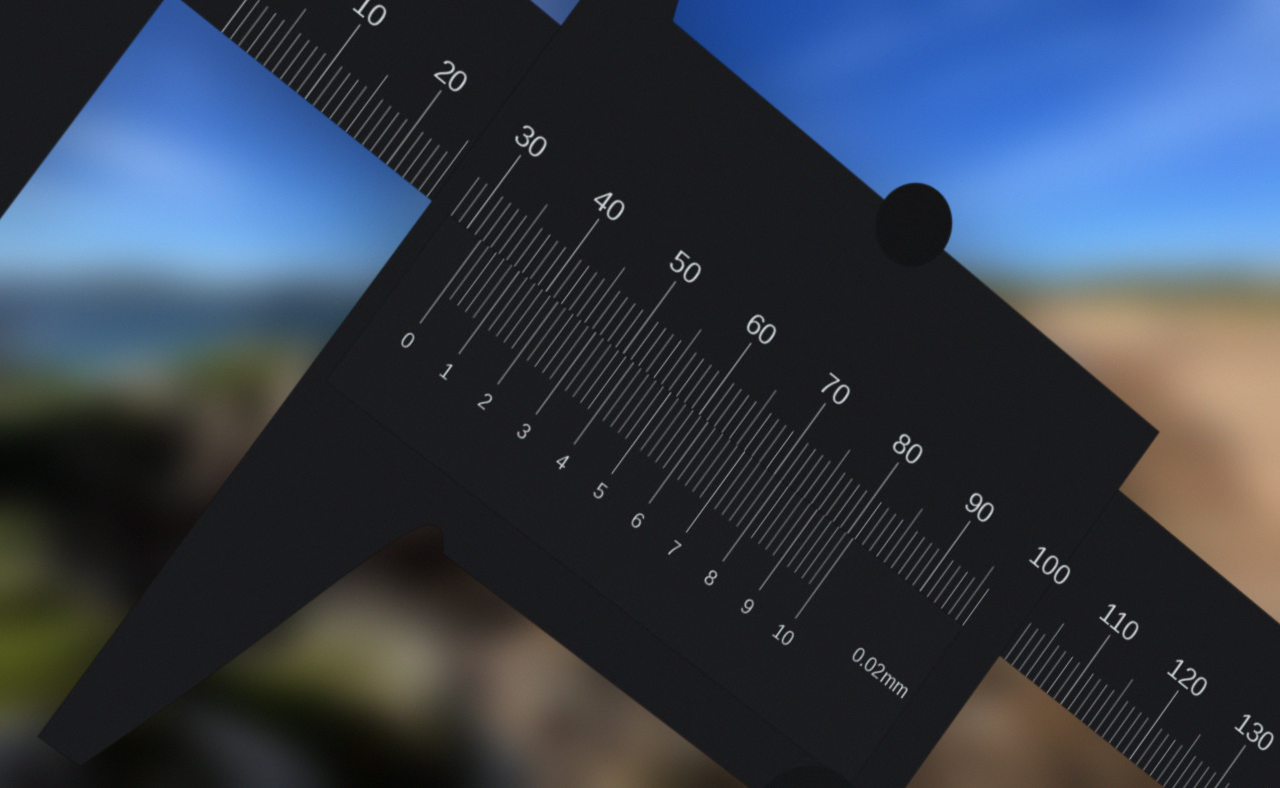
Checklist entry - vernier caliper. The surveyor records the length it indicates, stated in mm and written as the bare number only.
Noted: 31.8
